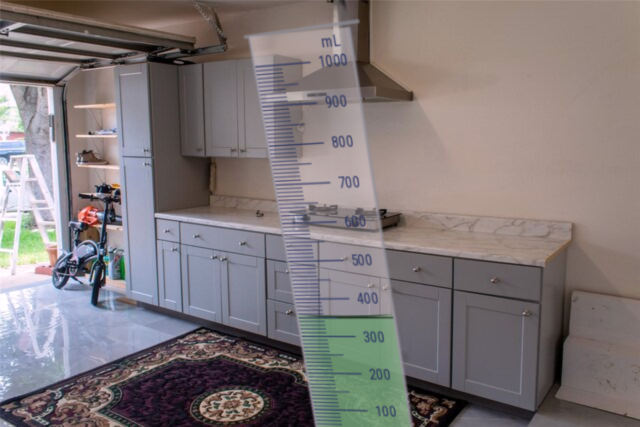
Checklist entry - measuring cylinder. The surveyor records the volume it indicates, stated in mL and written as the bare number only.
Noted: 350
